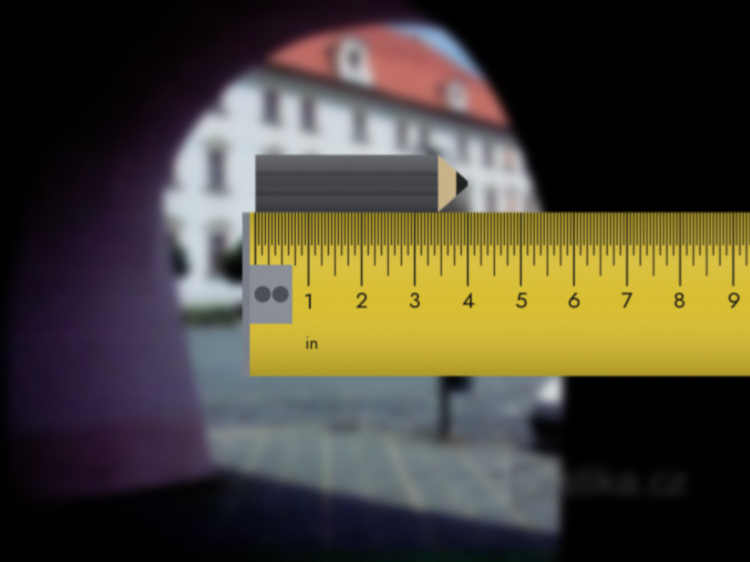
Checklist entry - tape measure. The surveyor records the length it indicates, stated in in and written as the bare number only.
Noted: 4
